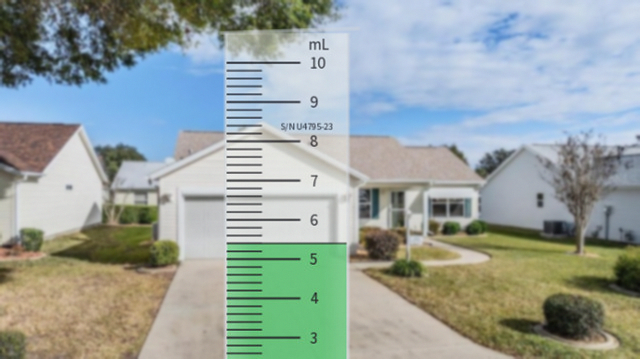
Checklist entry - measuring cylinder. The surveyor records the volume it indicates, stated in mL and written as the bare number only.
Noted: 5.4
